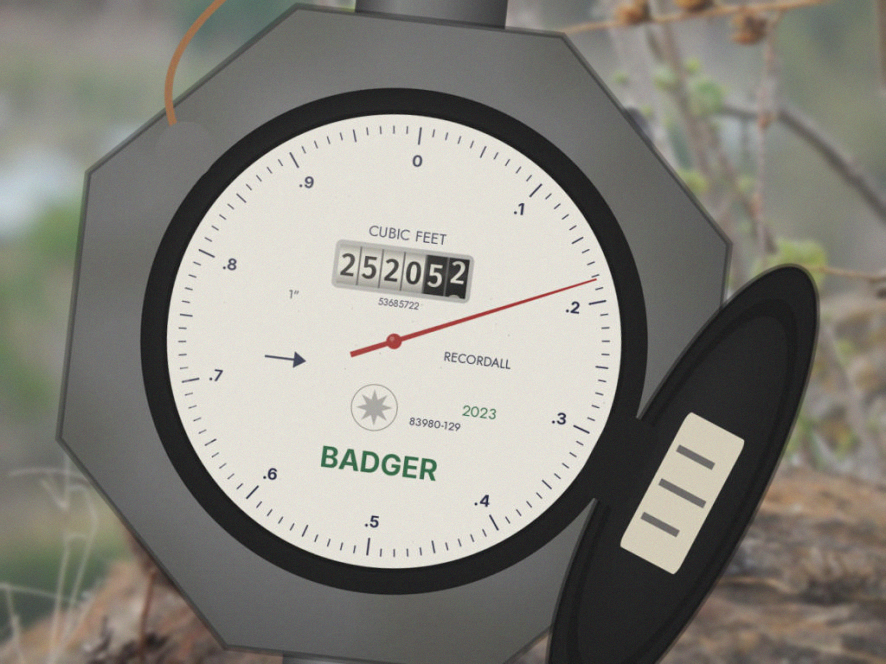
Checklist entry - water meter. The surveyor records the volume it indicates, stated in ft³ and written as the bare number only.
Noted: 252052.18
